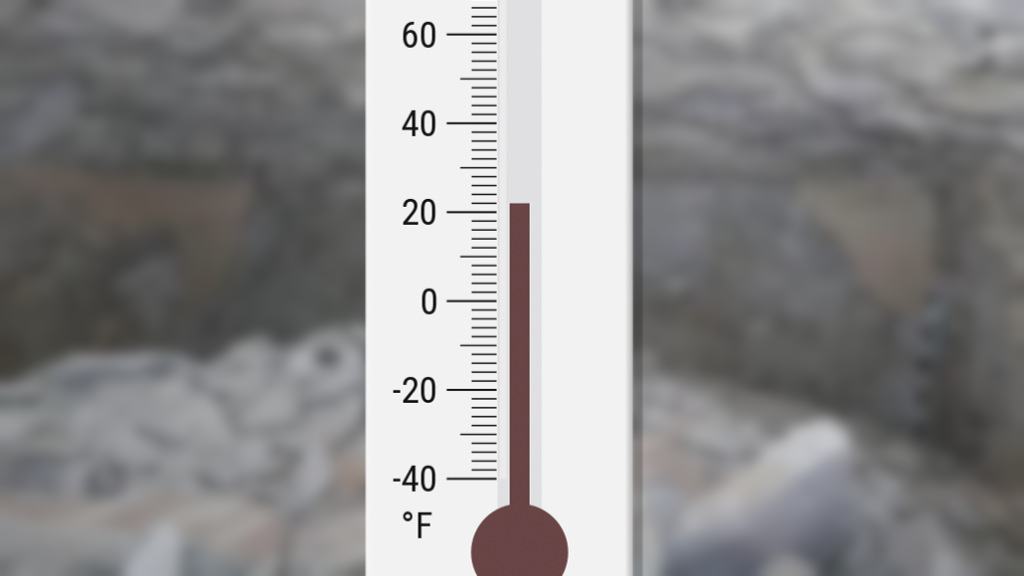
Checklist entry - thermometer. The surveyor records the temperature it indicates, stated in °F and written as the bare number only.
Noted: 22
